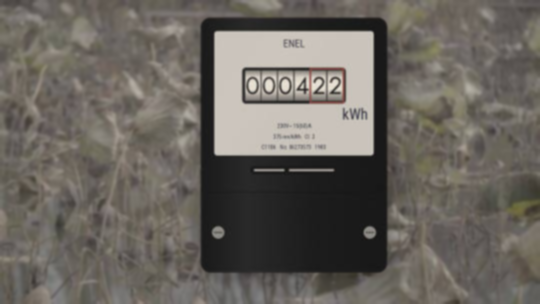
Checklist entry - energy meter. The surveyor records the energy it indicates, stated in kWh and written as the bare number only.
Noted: 4.22
